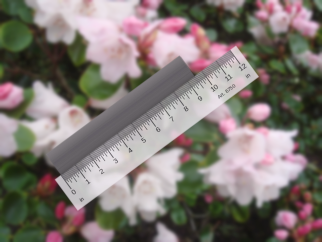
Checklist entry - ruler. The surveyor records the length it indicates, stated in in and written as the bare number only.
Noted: 9.5
